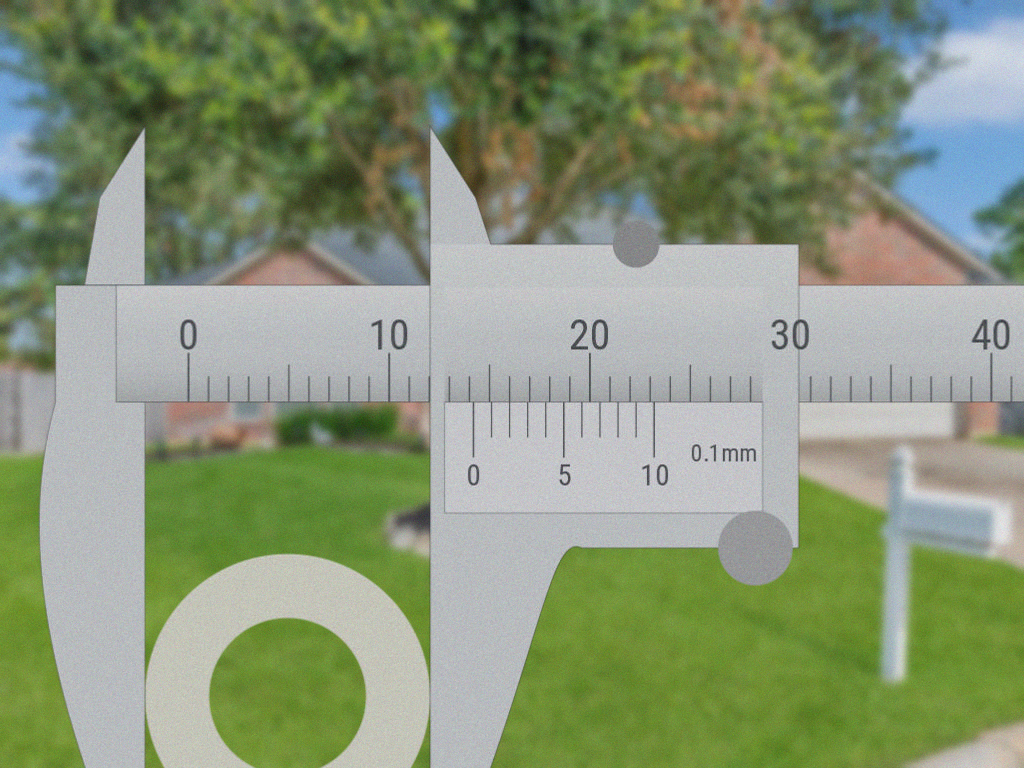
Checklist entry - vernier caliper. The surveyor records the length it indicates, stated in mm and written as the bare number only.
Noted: 14.2
